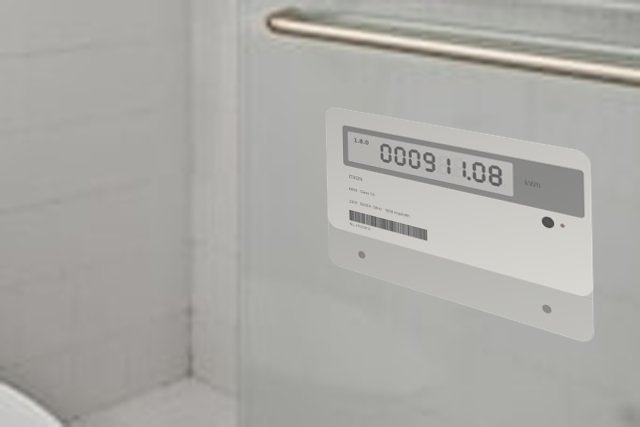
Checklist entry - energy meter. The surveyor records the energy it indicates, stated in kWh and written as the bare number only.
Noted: 911.08
